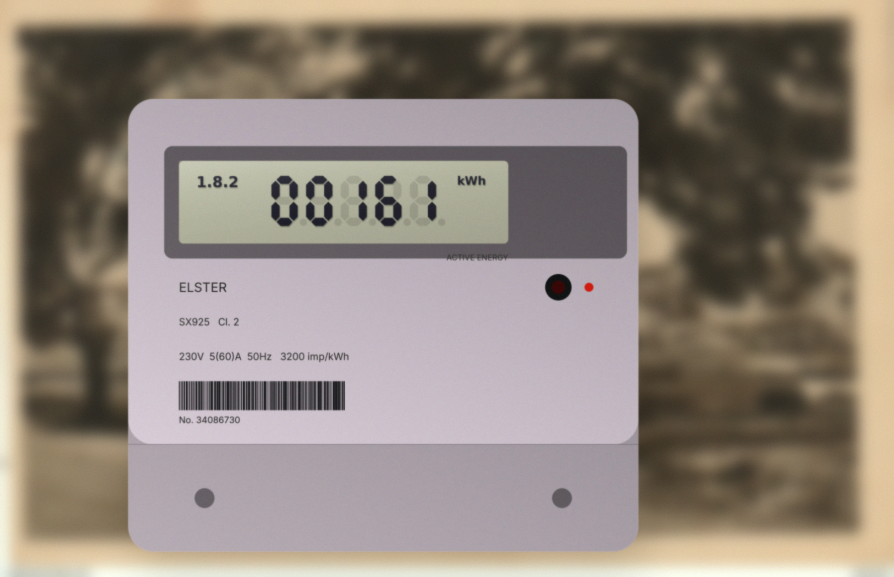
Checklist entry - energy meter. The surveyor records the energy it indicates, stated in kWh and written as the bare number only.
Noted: 161
